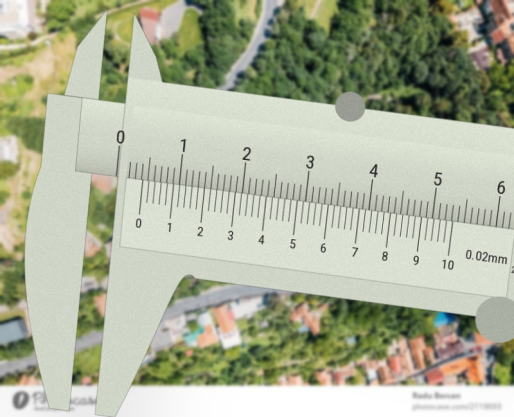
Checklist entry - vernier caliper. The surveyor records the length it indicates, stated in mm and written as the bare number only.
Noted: 4.2
